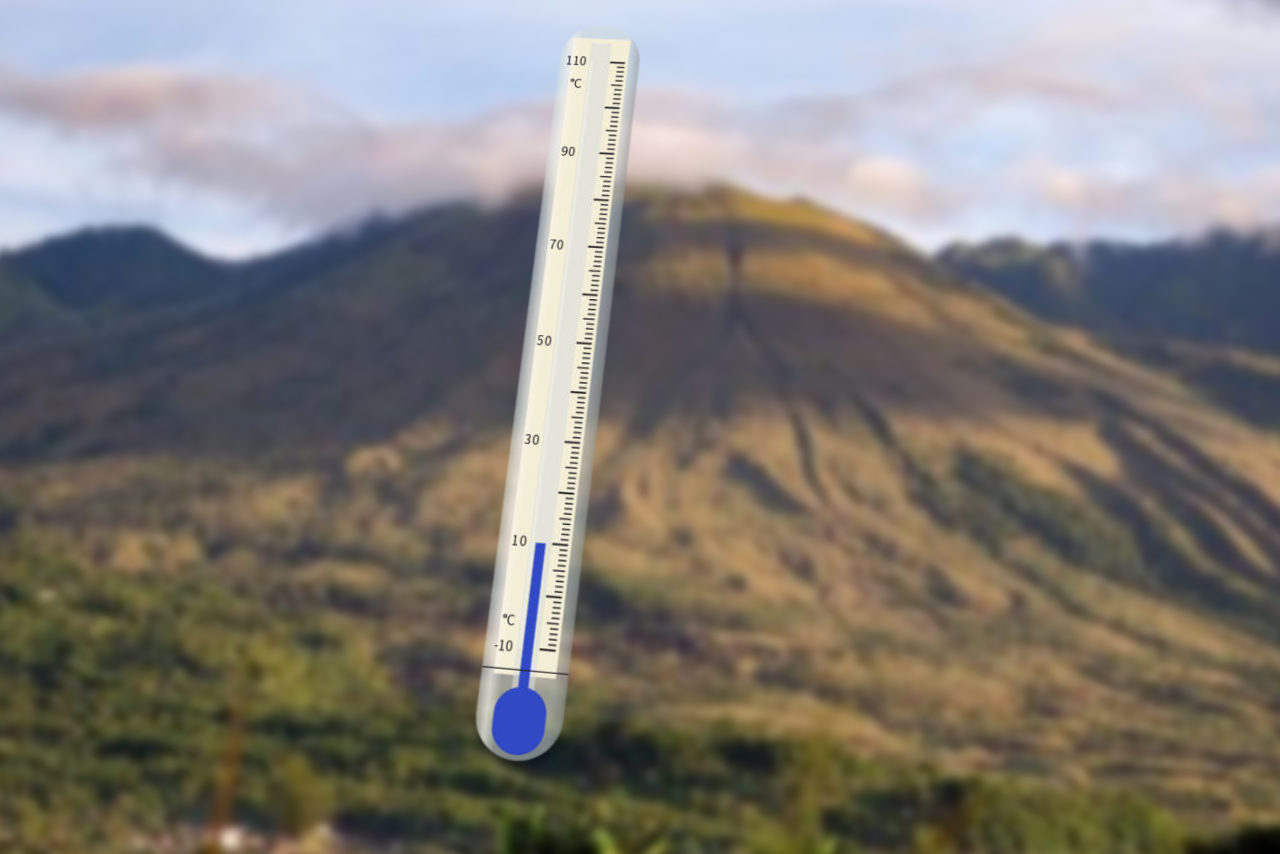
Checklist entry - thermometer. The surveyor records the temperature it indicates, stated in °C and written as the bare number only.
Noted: 10
